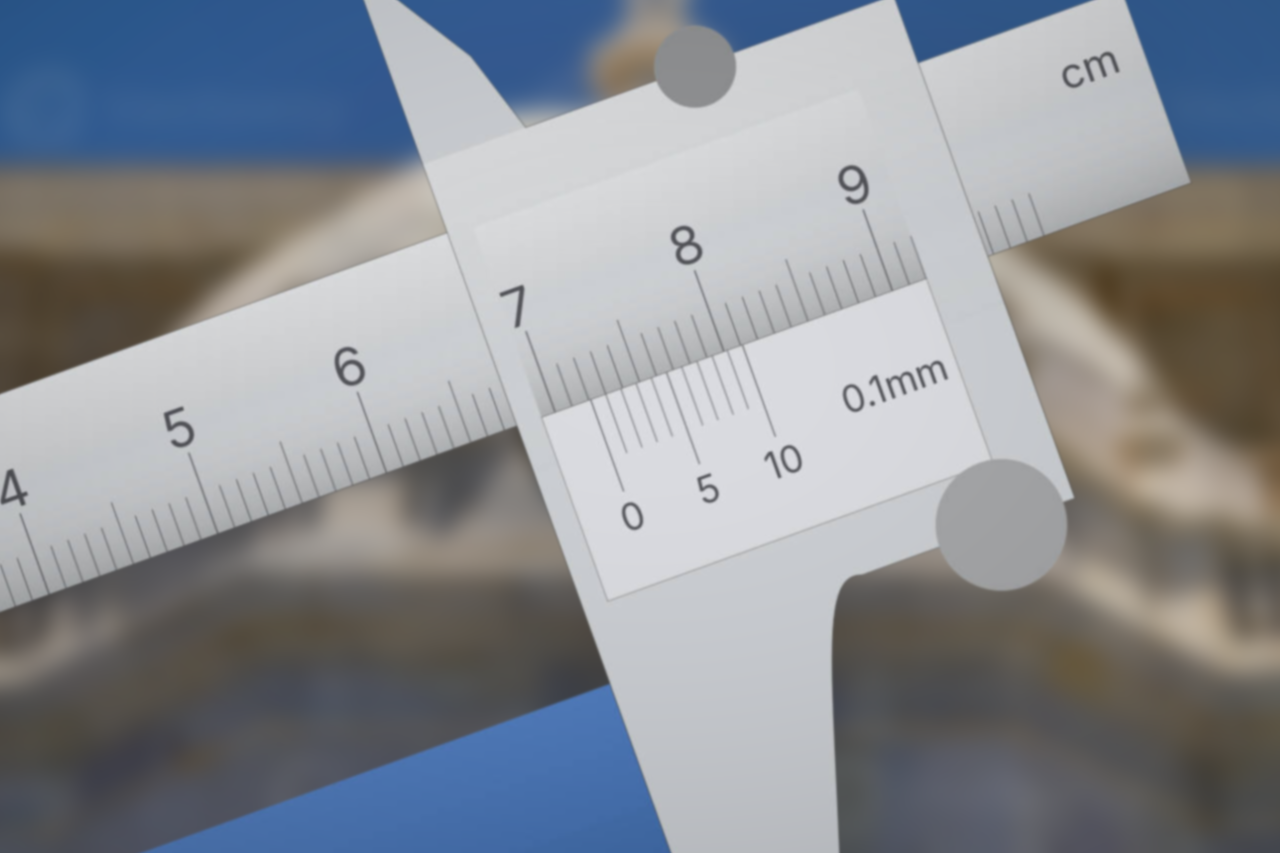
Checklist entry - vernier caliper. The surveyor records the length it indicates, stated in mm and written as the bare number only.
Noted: 72.1
